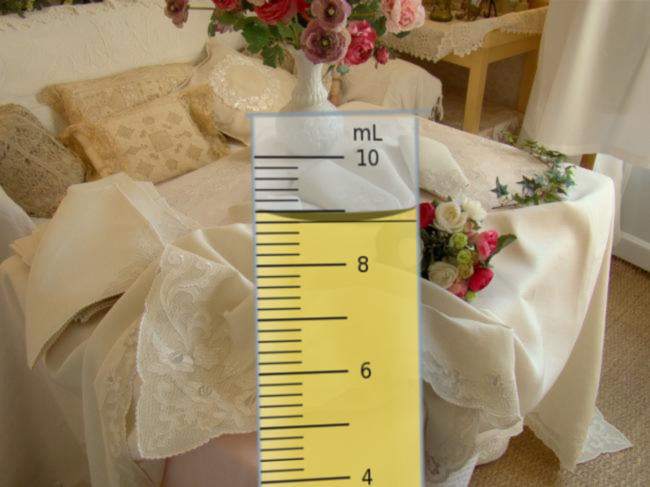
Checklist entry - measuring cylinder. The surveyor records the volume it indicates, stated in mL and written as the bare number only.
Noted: 8.8
